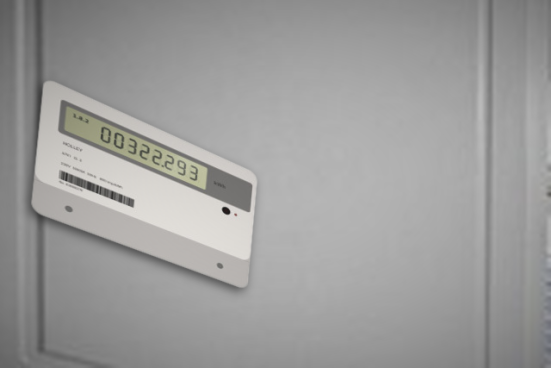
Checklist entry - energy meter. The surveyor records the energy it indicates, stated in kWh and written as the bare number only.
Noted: 322.293
